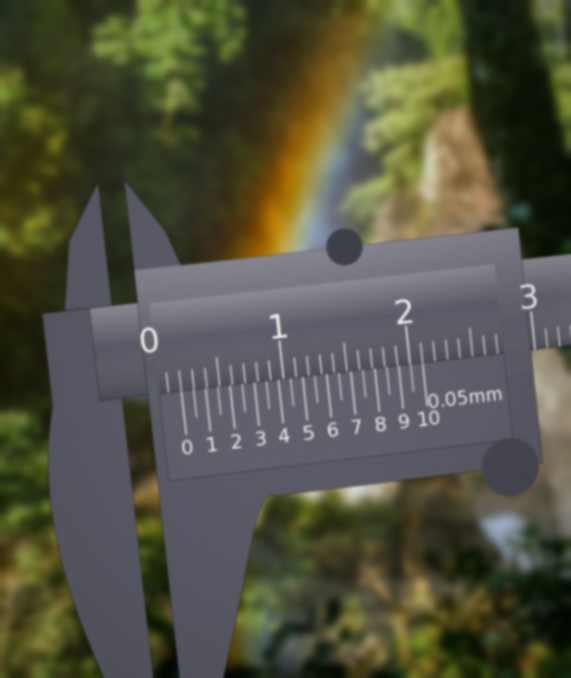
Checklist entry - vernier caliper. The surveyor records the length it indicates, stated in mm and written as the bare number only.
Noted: 2.0
